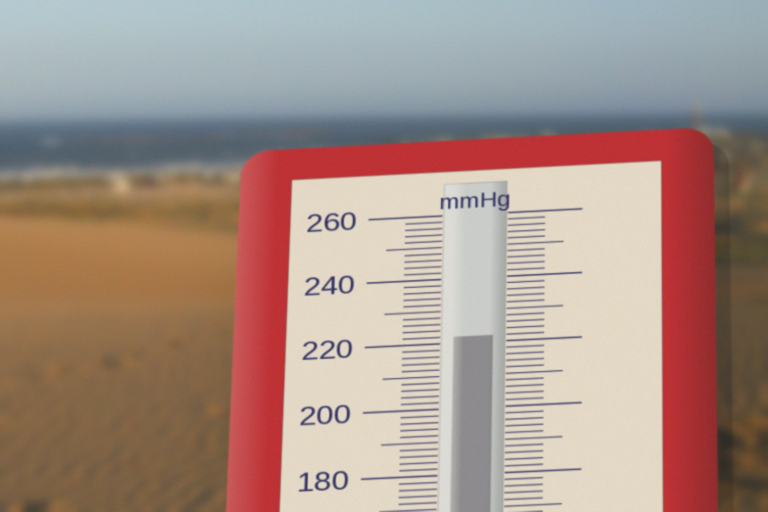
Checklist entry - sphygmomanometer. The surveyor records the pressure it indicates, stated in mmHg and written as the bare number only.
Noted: 222
